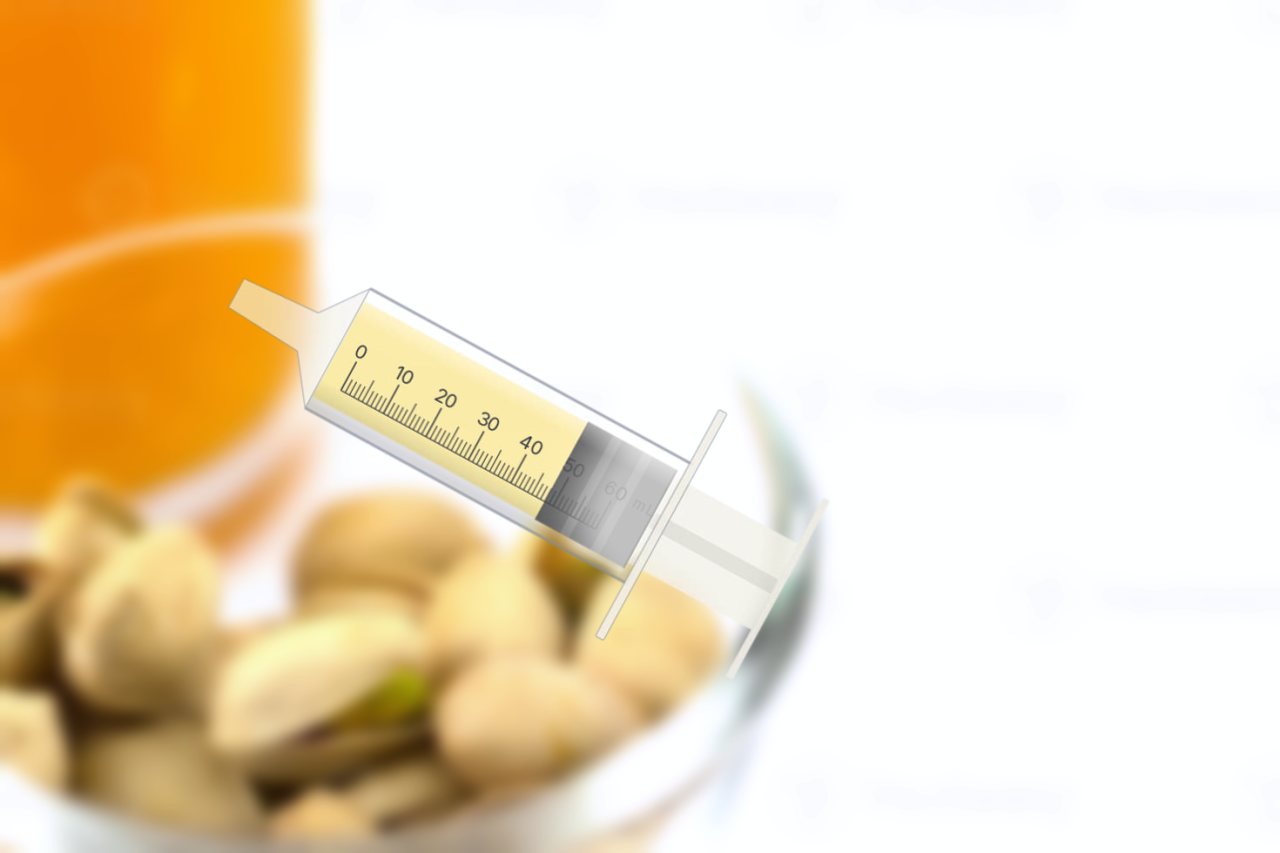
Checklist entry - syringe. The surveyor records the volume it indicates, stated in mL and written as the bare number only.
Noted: 48
